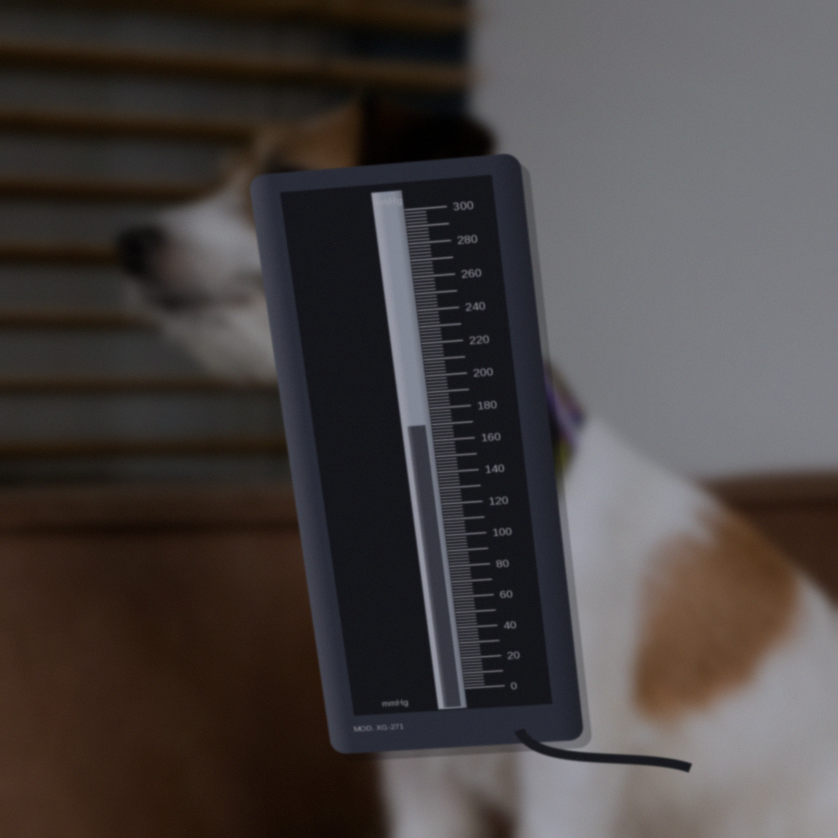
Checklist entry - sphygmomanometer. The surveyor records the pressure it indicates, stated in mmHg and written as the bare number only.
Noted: 170
